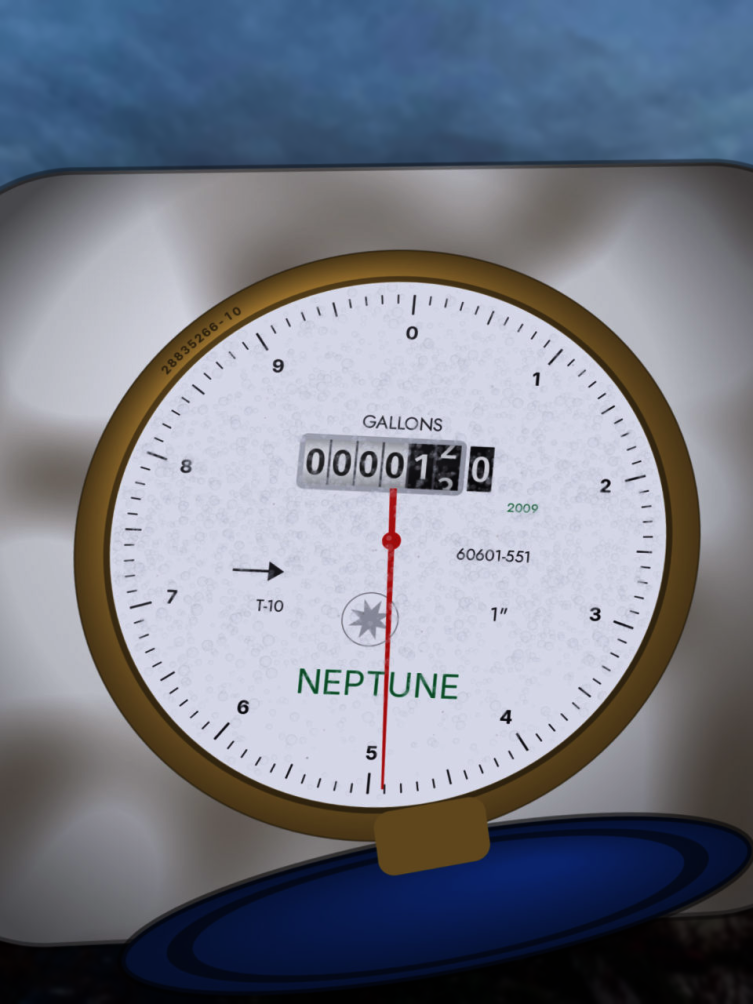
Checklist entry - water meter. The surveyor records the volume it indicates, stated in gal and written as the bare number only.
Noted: 124.9
